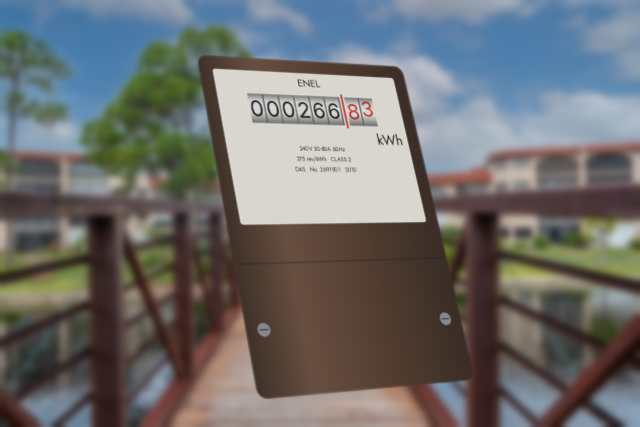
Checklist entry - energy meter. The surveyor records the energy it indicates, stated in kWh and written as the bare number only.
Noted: 266.83
